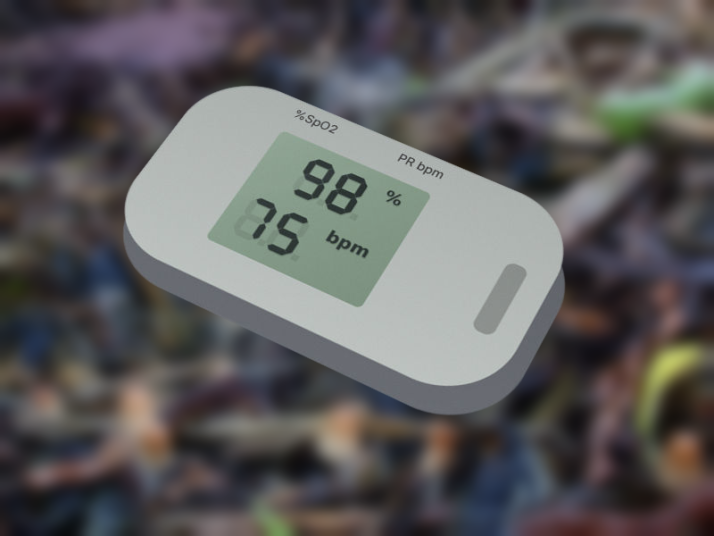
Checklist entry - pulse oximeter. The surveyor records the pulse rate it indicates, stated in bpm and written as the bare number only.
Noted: 75
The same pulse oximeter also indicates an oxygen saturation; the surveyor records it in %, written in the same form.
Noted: 98
